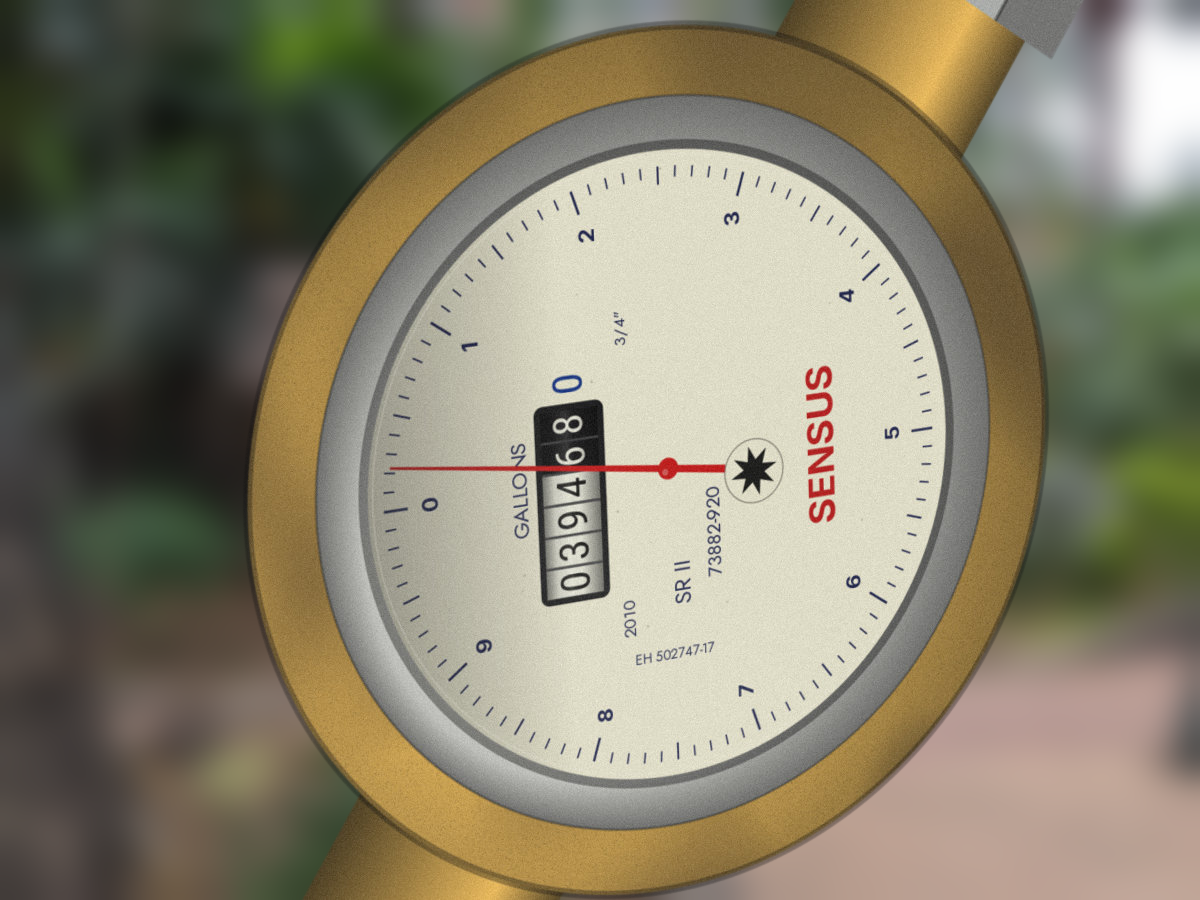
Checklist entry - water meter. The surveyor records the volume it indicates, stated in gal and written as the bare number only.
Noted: 394680.2
